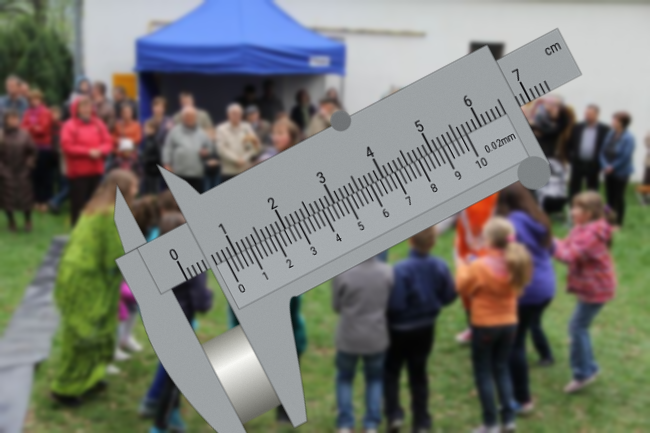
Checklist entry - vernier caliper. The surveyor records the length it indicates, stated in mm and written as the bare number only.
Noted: 8.0
